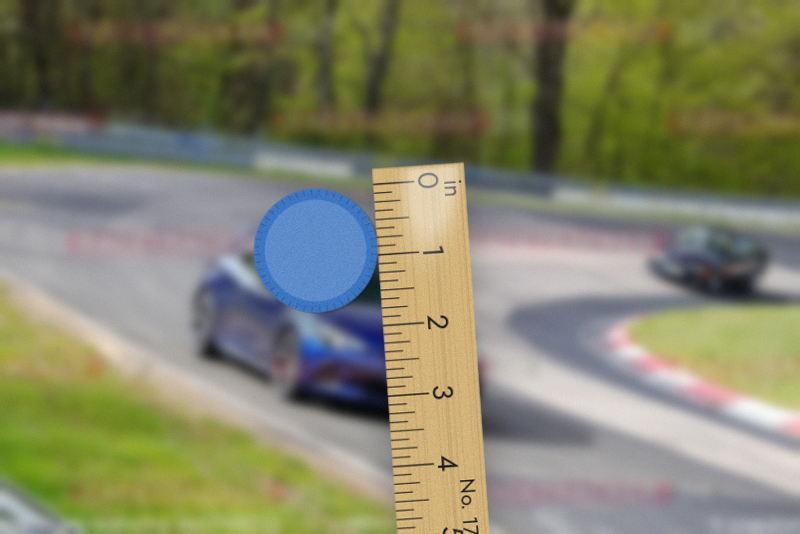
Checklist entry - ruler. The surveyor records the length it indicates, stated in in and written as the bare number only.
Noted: 1.75
